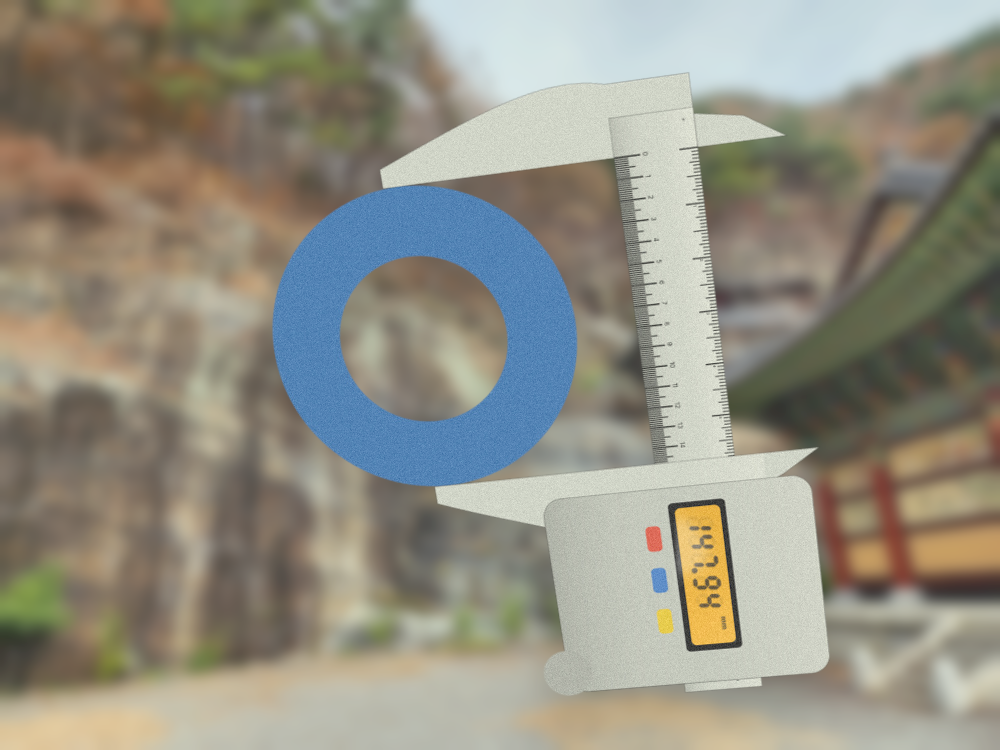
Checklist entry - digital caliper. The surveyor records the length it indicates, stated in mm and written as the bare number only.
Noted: 147.94
